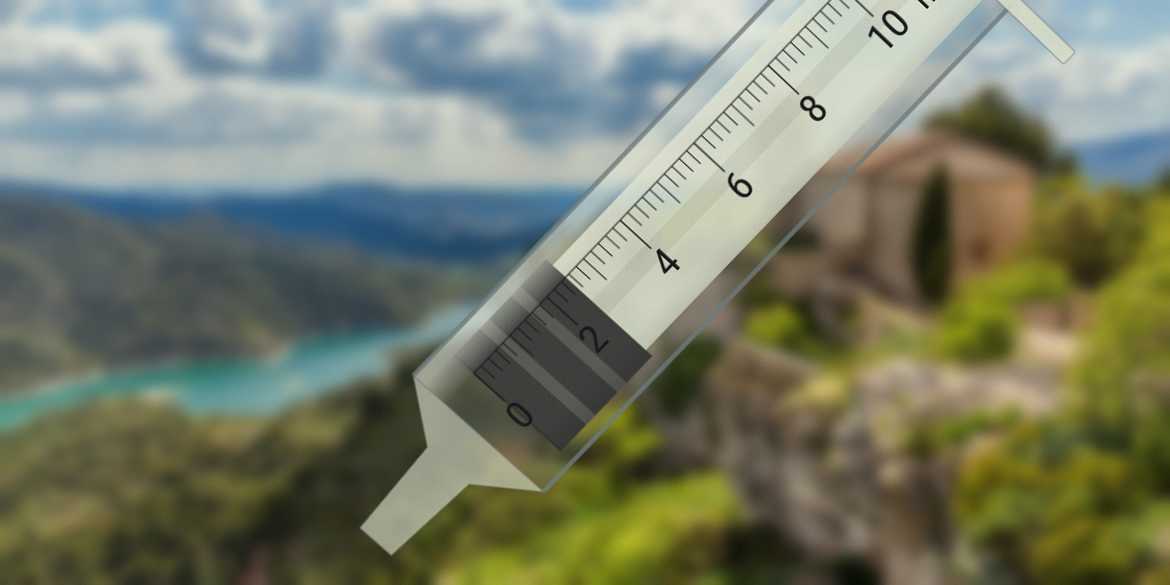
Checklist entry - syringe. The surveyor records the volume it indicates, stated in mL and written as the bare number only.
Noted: 0
